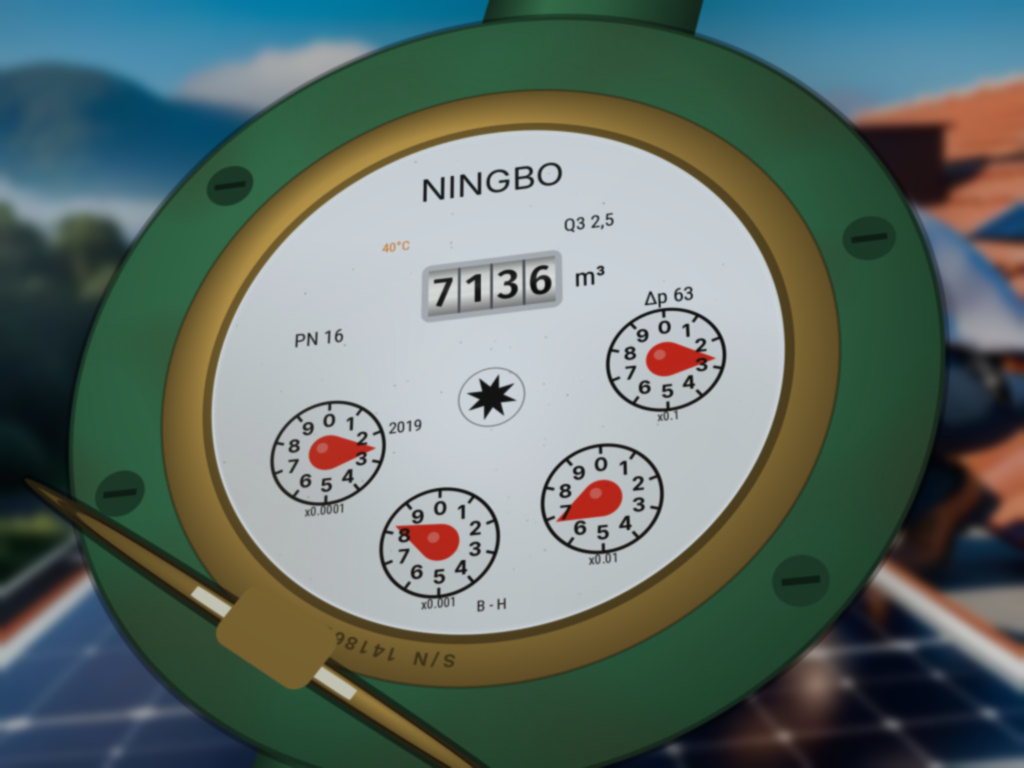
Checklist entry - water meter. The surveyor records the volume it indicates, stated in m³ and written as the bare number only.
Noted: 7136.2682
